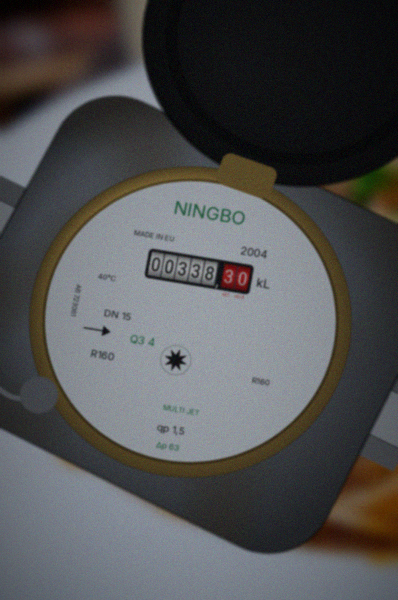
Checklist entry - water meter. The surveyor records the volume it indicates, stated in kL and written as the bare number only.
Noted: 338.30
